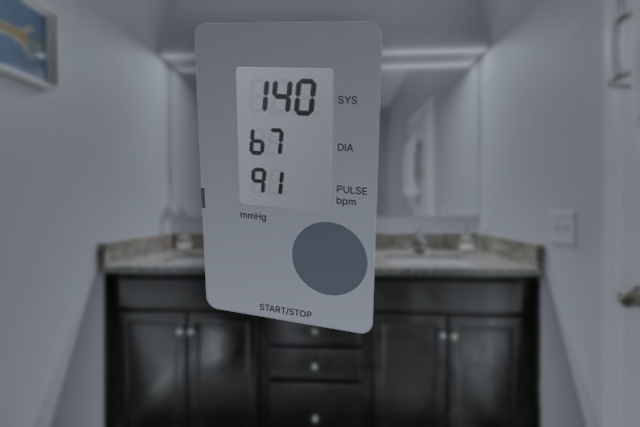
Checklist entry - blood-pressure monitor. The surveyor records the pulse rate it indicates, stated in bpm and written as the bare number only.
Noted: 91
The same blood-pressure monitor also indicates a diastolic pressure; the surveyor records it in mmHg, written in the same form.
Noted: 67
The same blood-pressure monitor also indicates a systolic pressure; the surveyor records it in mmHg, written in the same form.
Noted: 140
